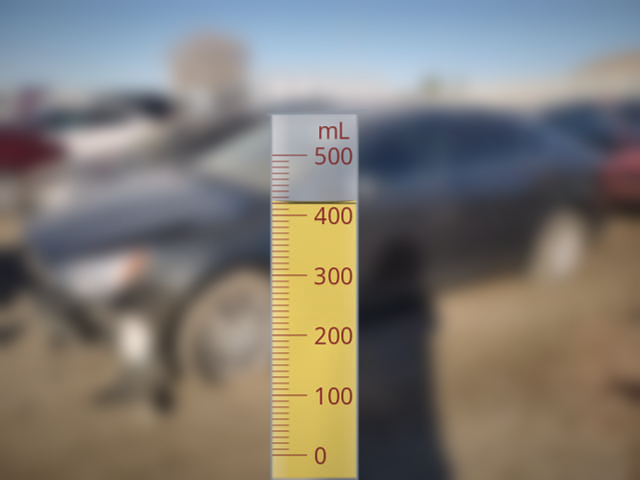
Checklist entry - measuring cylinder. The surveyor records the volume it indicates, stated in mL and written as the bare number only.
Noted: 420
